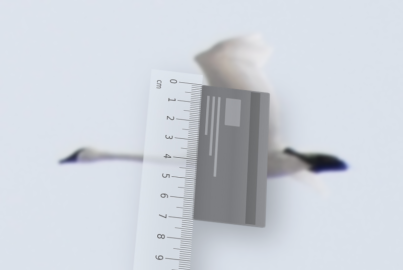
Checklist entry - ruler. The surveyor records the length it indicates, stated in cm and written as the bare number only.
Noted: 7
